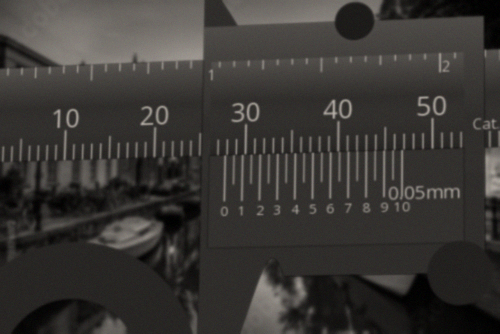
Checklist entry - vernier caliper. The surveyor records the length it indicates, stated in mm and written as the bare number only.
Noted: 27.8
